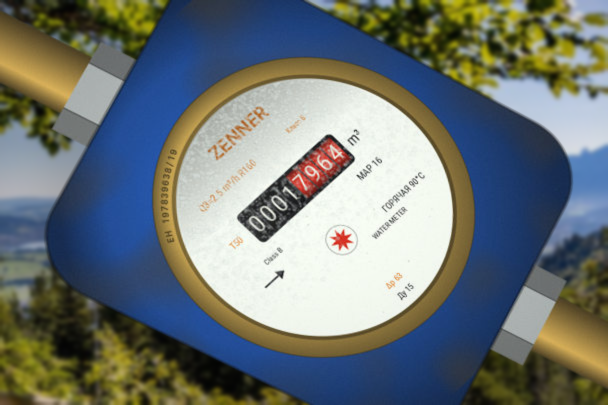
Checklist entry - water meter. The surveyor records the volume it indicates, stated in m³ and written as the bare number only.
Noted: 1.7964
